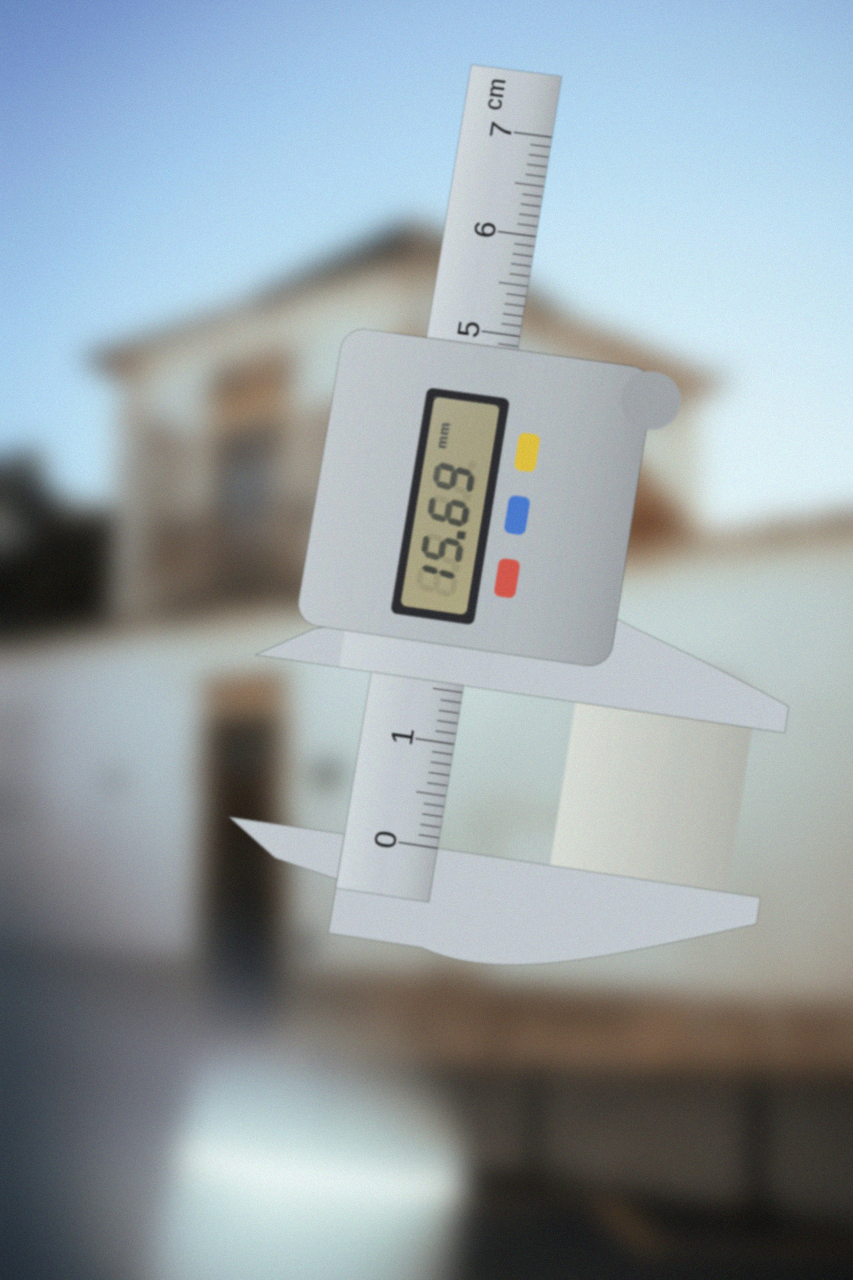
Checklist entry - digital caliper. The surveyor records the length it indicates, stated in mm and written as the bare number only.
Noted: 15.69
